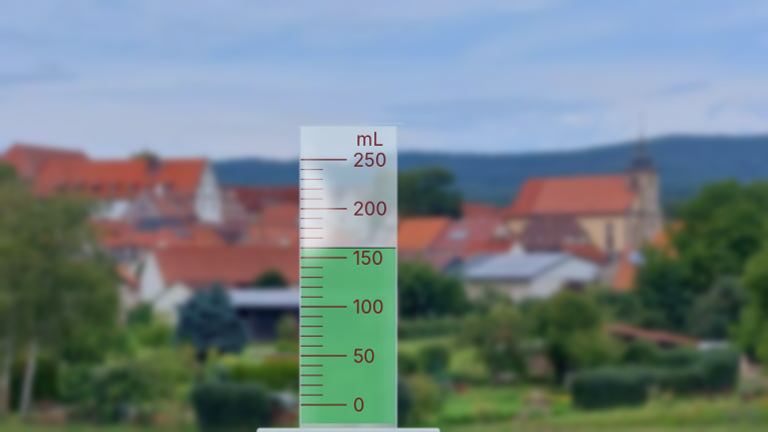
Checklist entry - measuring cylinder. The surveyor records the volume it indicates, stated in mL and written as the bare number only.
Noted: 160
